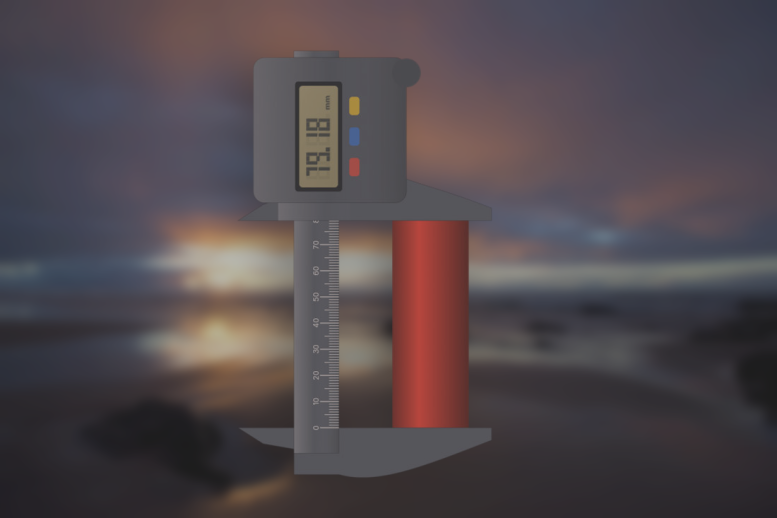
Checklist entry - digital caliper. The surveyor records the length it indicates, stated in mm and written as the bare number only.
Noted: 79.18
